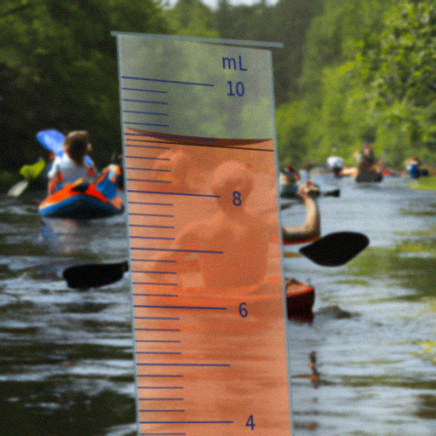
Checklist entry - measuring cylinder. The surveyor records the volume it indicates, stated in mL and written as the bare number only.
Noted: 8.9
